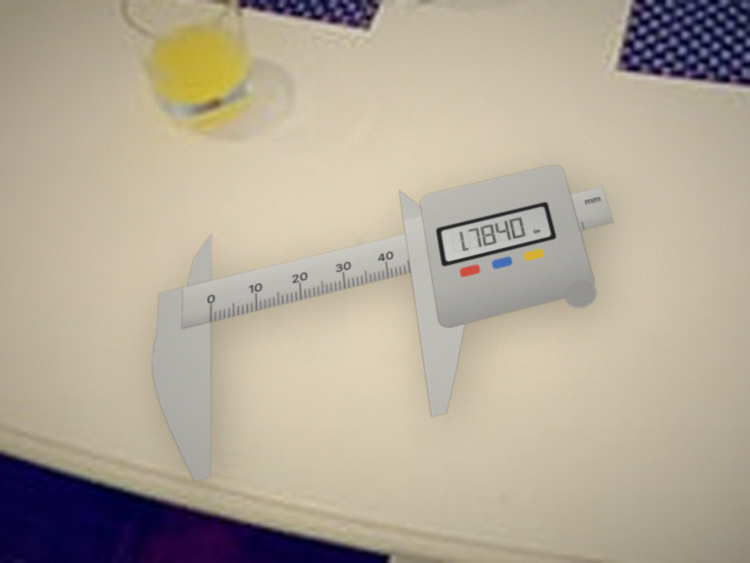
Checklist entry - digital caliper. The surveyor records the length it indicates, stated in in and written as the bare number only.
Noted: 1.7840
